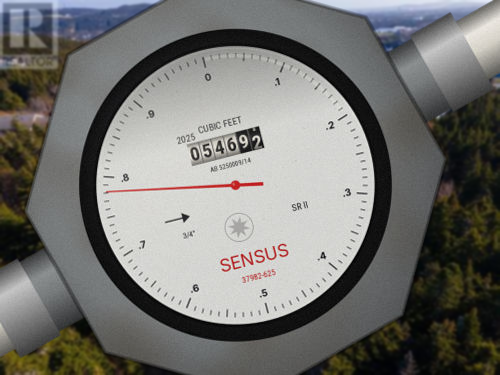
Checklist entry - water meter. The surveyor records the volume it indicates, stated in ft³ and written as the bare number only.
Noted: 54691.78
